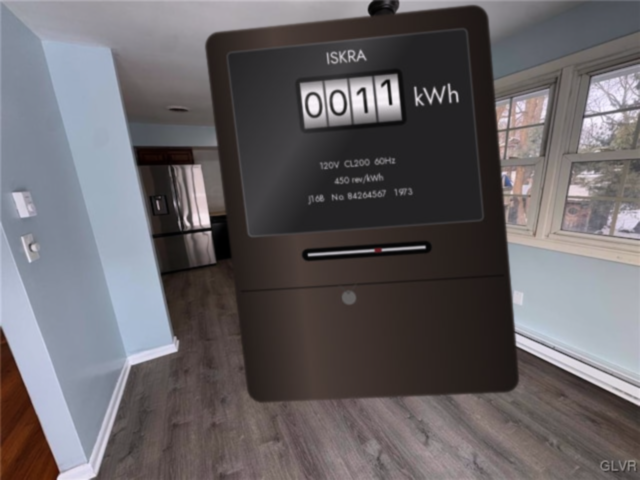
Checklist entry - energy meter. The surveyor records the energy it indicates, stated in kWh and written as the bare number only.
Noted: 11
